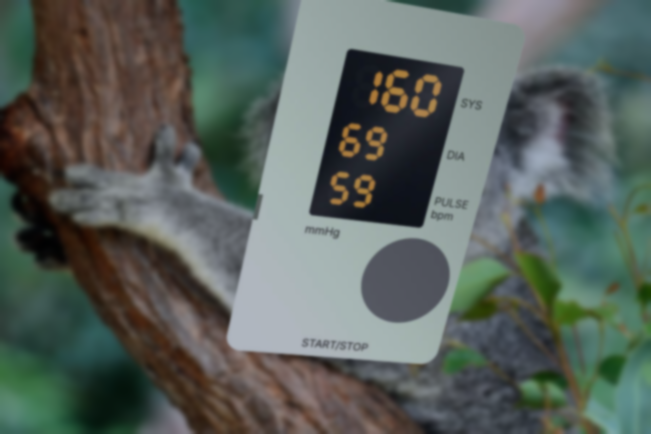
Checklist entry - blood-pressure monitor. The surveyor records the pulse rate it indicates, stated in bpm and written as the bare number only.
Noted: 59
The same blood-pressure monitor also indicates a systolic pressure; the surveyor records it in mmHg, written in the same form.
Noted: 160
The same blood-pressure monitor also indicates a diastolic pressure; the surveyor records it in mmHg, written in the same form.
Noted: 69
